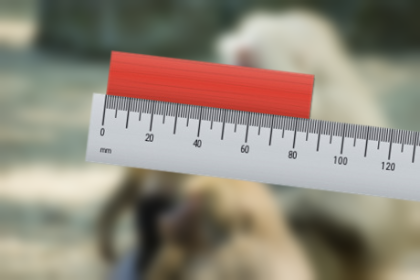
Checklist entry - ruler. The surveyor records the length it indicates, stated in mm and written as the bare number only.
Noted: 85
